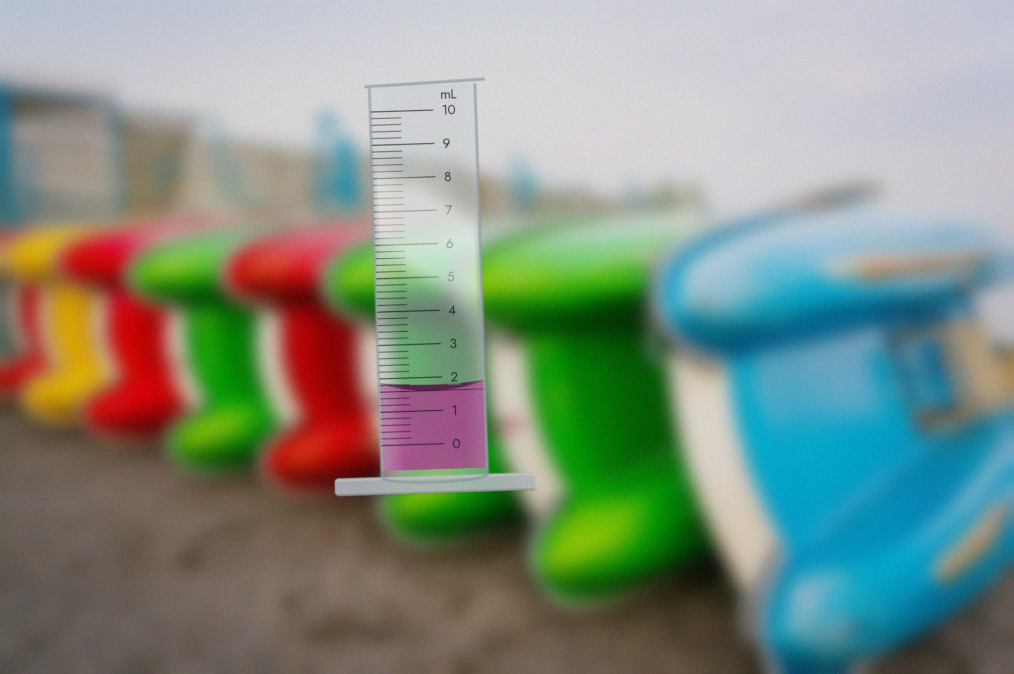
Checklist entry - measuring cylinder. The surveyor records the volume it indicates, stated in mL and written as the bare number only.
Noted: 1.6
